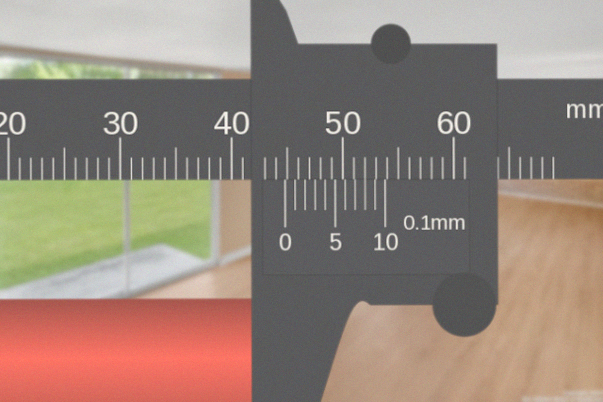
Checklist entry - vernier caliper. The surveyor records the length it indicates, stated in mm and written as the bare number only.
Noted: 44.8
